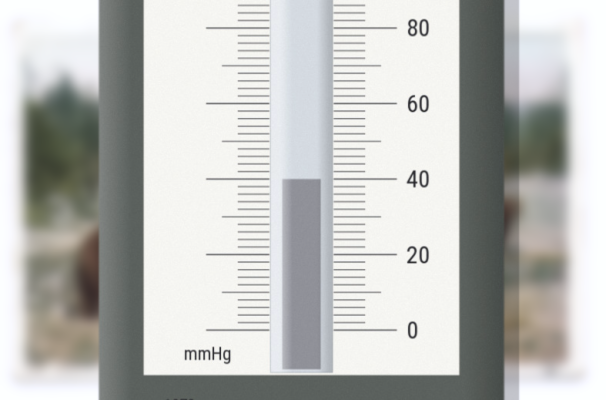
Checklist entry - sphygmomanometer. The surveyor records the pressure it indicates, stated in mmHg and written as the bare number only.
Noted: 40
